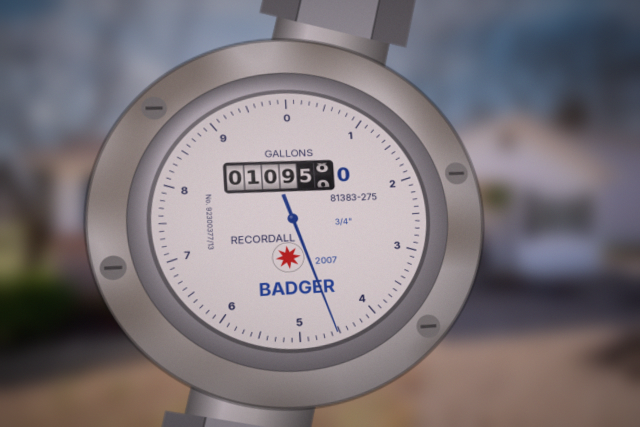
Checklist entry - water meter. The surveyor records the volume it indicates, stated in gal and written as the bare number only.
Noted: 109584.5
